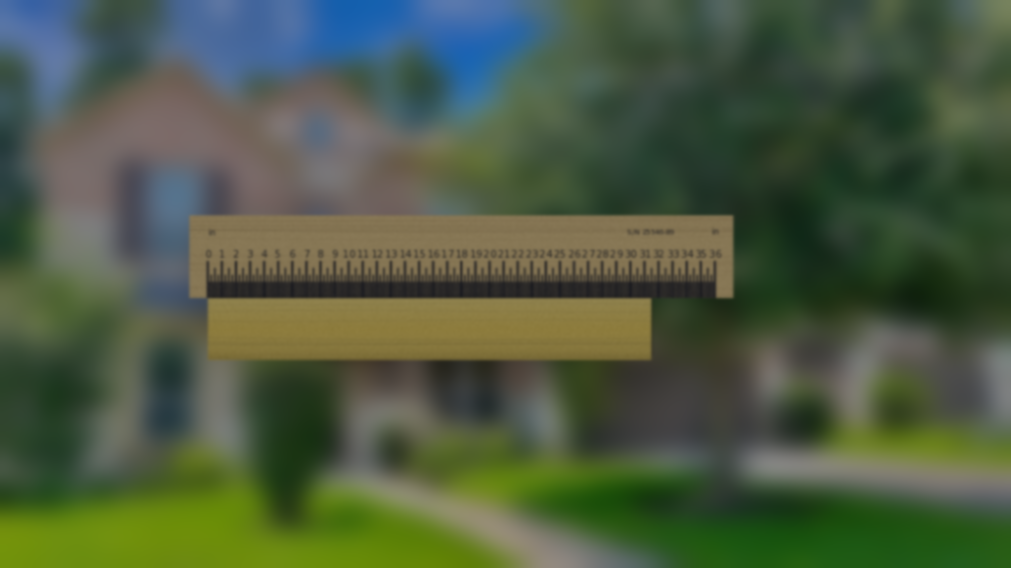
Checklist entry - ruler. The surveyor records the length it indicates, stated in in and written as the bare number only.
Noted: 31.5
